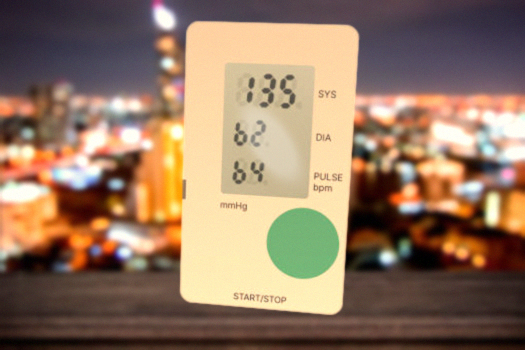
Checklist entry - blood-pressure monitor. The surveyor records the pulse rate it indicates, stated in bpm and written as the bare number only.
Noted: 64
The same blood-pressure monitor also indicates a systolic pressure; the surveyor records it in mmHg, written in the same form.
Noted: 135
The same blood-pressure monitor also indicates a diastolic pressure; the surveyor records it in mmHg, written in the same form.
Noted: 62
